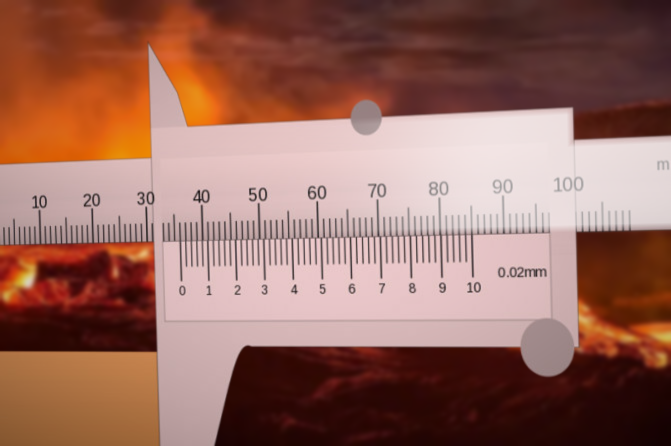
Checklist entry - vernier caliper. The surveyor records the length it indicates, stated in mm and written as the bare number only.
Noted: 36.0
